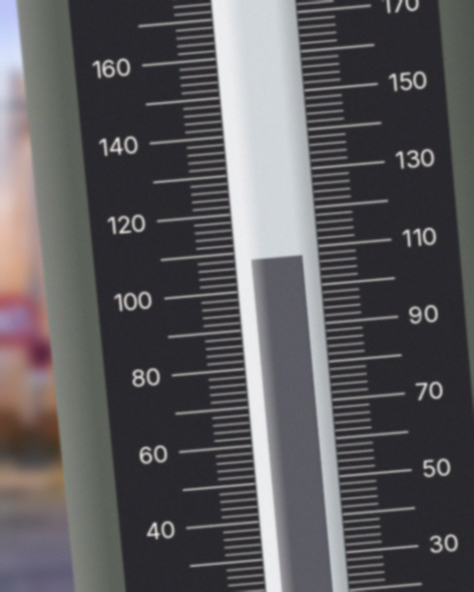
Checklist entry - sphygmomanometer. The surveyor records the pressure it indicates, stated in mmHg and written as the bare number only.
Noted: 108
